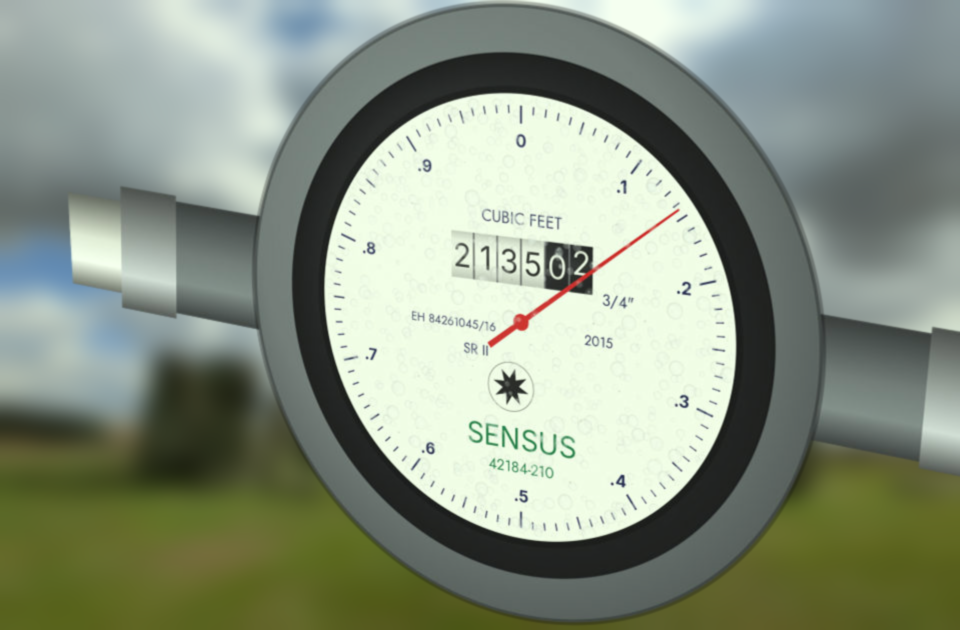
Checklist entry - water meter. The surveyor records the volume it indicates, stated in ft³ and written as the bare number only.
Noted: 213502.14
